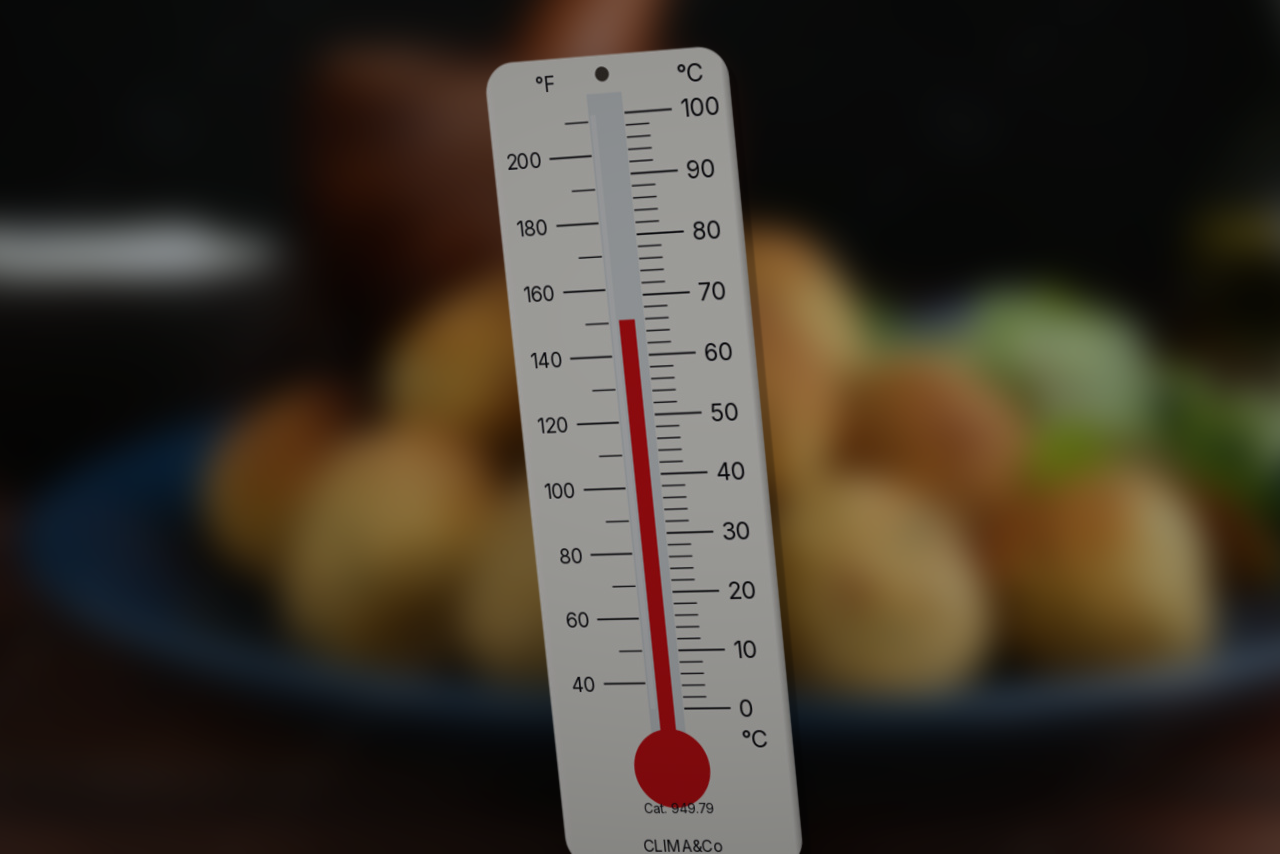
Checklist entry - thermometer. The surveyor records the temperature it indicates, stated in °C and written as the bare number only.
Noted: 66
